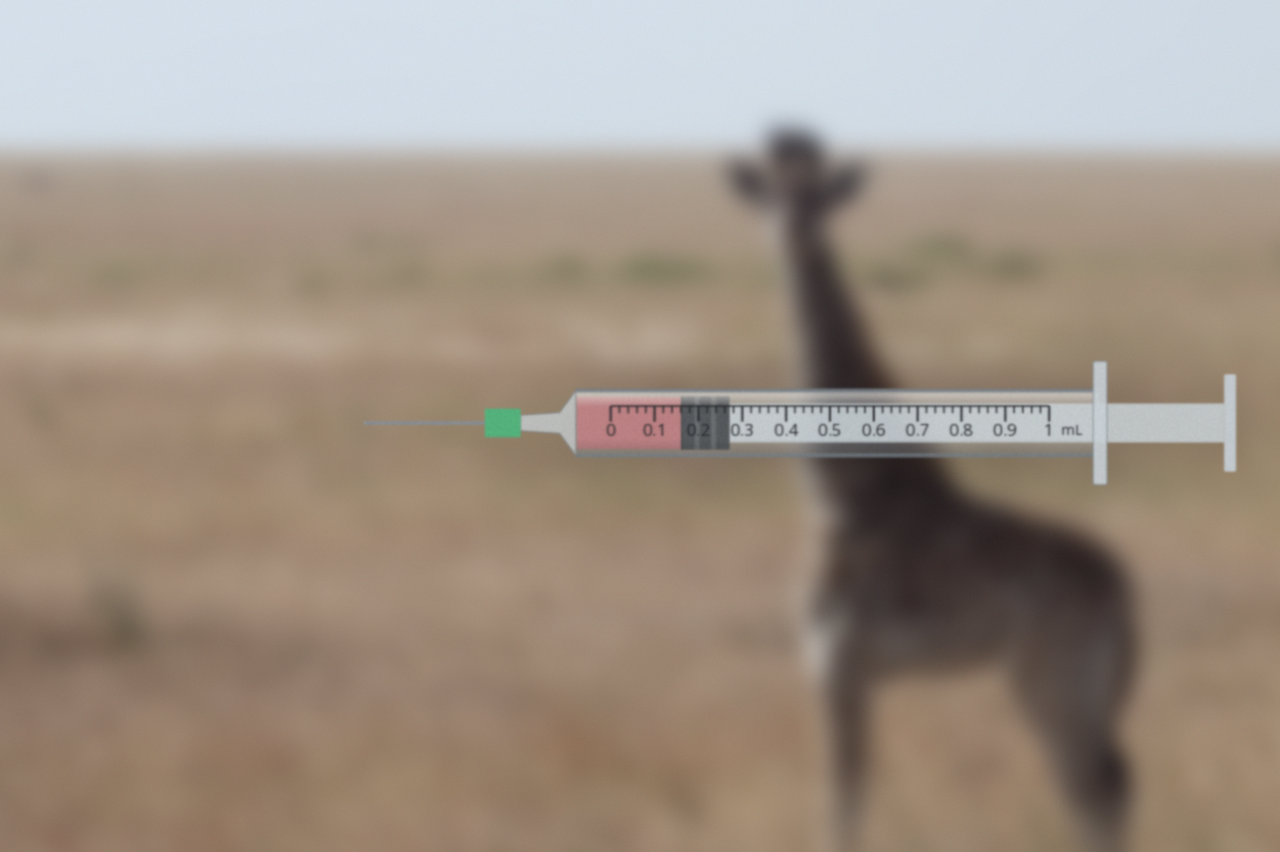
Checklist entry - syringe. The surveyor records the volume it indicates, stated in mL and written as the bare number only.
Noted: 0.16
